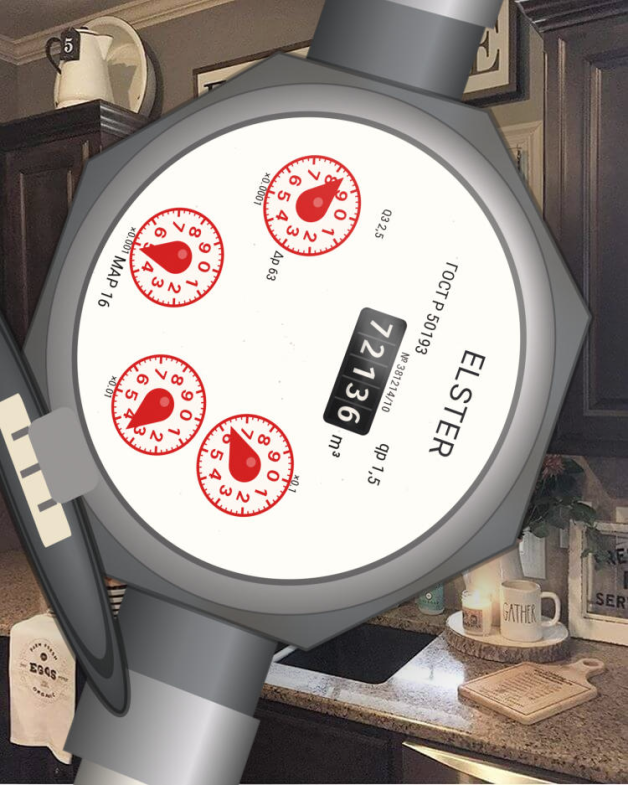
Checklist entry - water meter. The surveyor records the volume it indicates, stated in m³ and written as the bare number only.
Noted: 72136.6348
